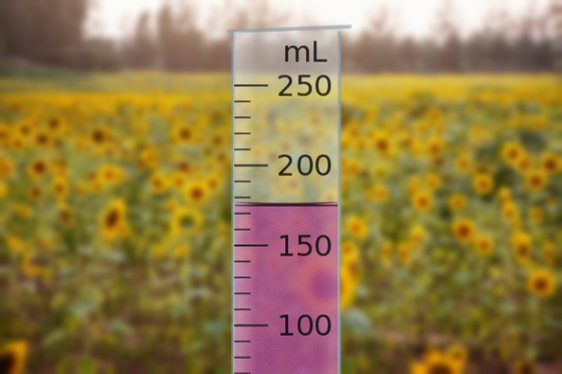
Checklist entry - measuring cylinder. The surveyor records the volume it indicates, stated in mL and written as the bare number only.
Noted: 175
